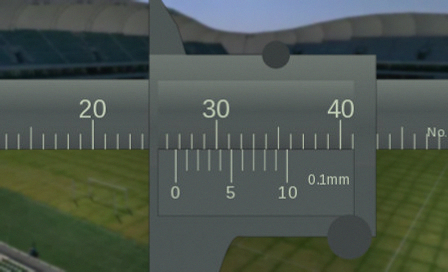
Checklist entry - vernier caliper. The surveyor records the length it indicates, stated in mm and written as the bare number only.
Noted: 26.7
